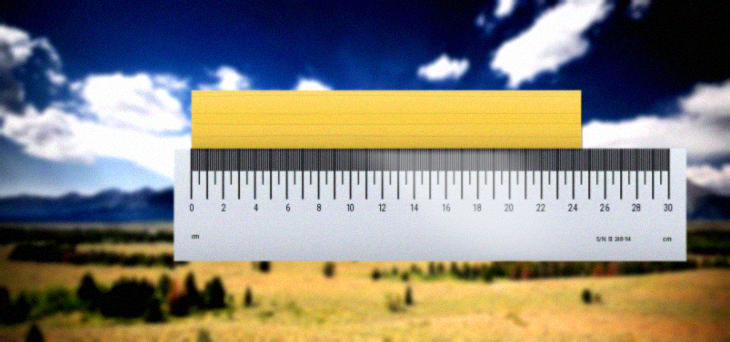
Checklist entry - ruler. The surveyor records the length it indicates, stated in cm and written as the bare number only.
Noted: 24.5
